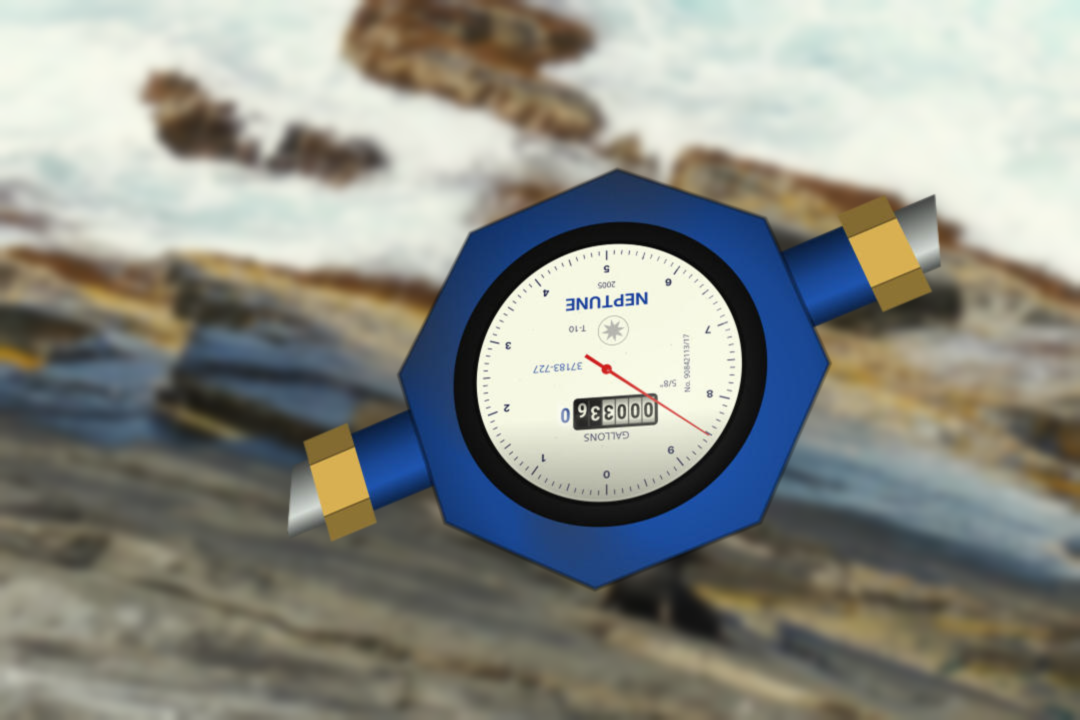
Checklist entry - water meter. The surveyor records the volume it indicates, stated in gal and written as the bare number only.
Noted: 3358.5
